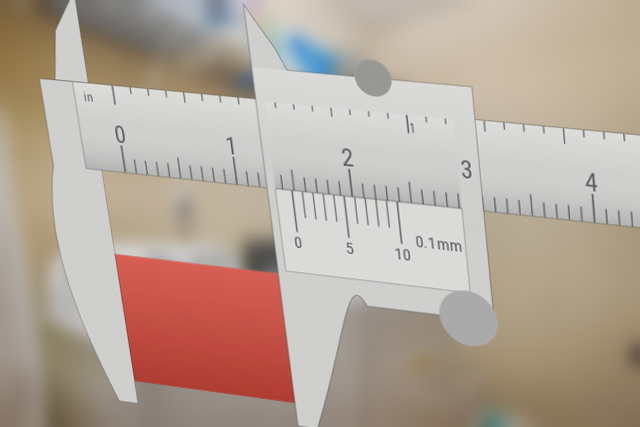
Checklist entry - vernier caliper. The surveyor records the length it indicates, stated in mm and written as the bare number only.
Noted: 14.8
